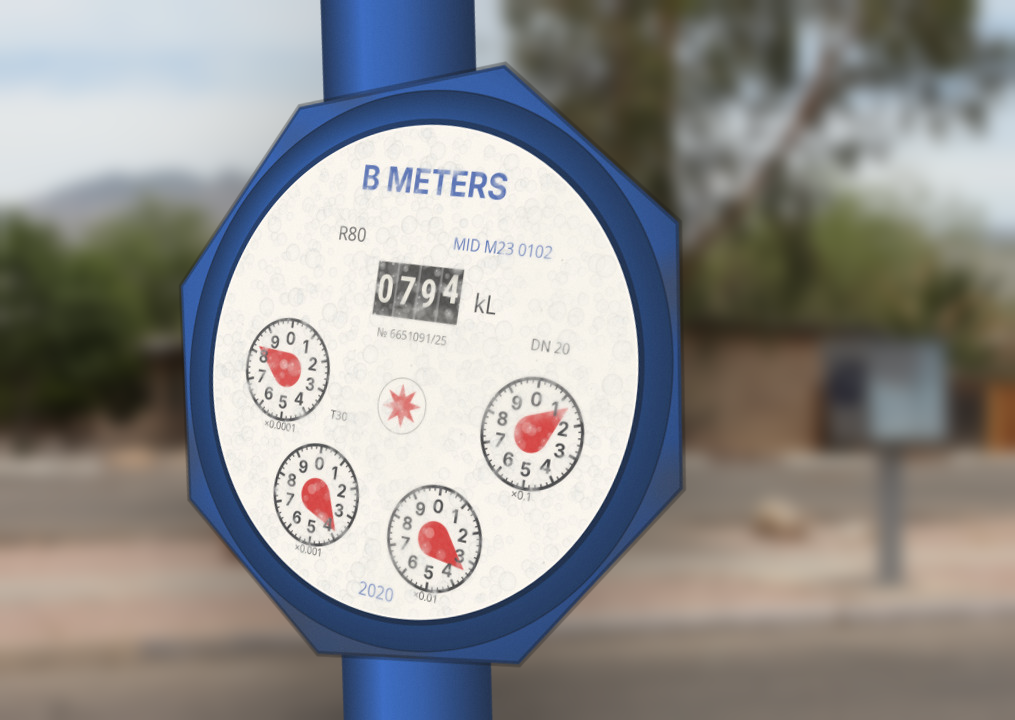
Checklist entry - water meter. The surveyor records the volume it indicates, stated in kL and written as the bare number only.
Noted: 794.1338
